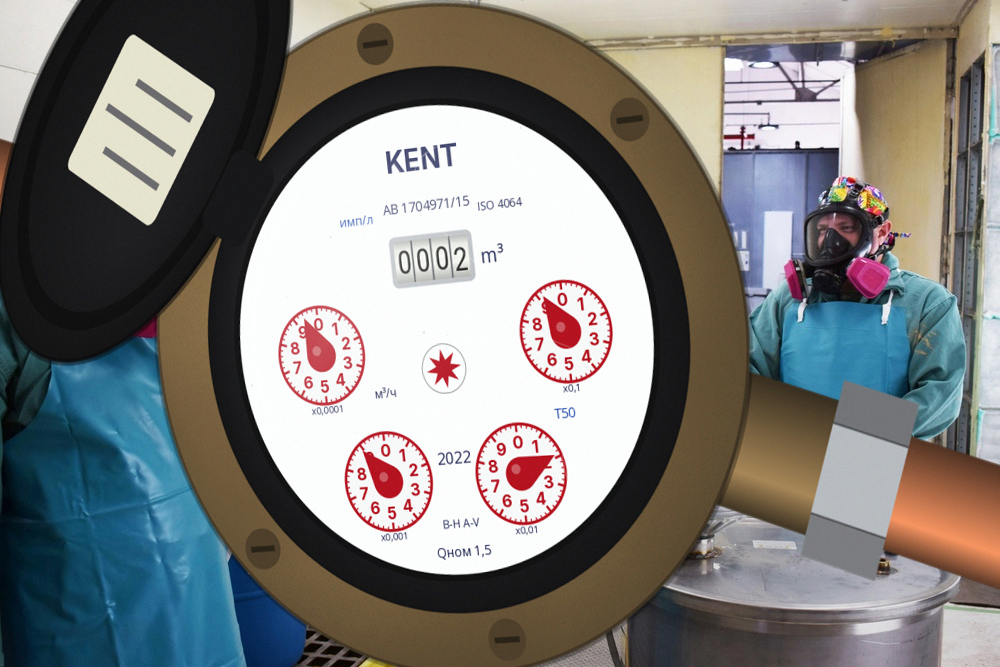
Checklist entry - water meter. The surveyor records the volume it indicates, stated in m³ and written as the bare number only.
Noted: 1.9189
